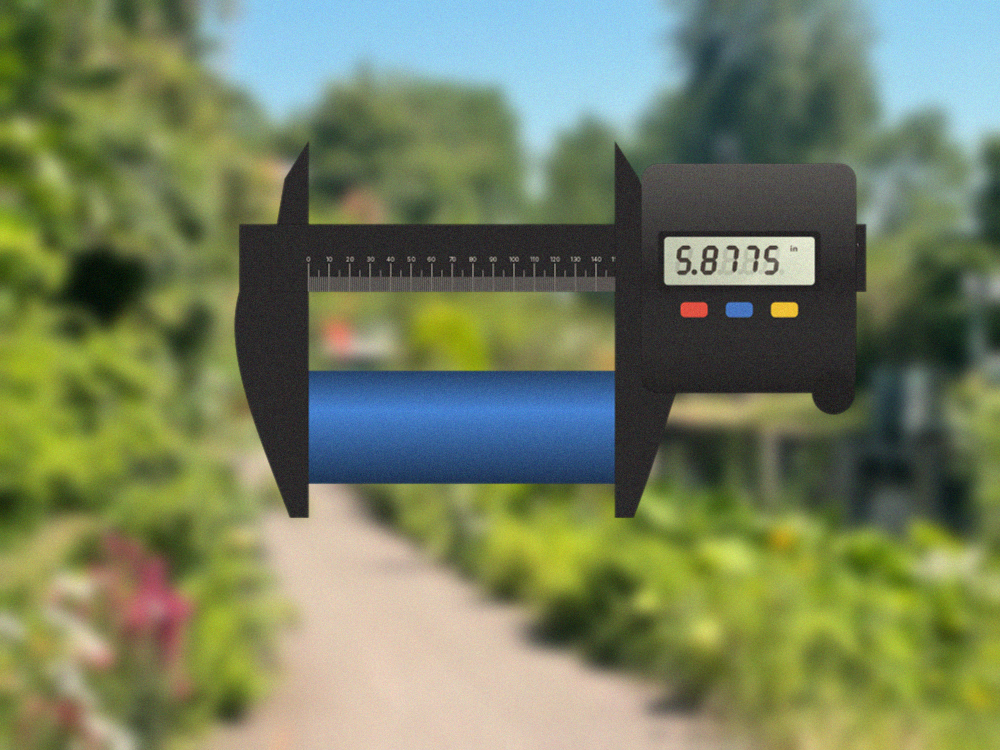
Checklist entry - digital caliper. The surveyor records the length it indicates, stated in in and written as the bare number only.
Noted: 5.8775
